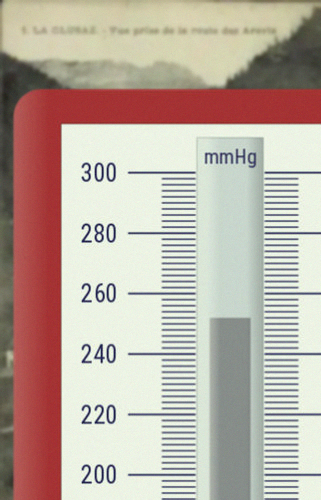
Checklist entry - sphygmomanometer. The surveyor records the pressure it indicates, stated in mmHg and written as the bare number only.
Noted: 252
